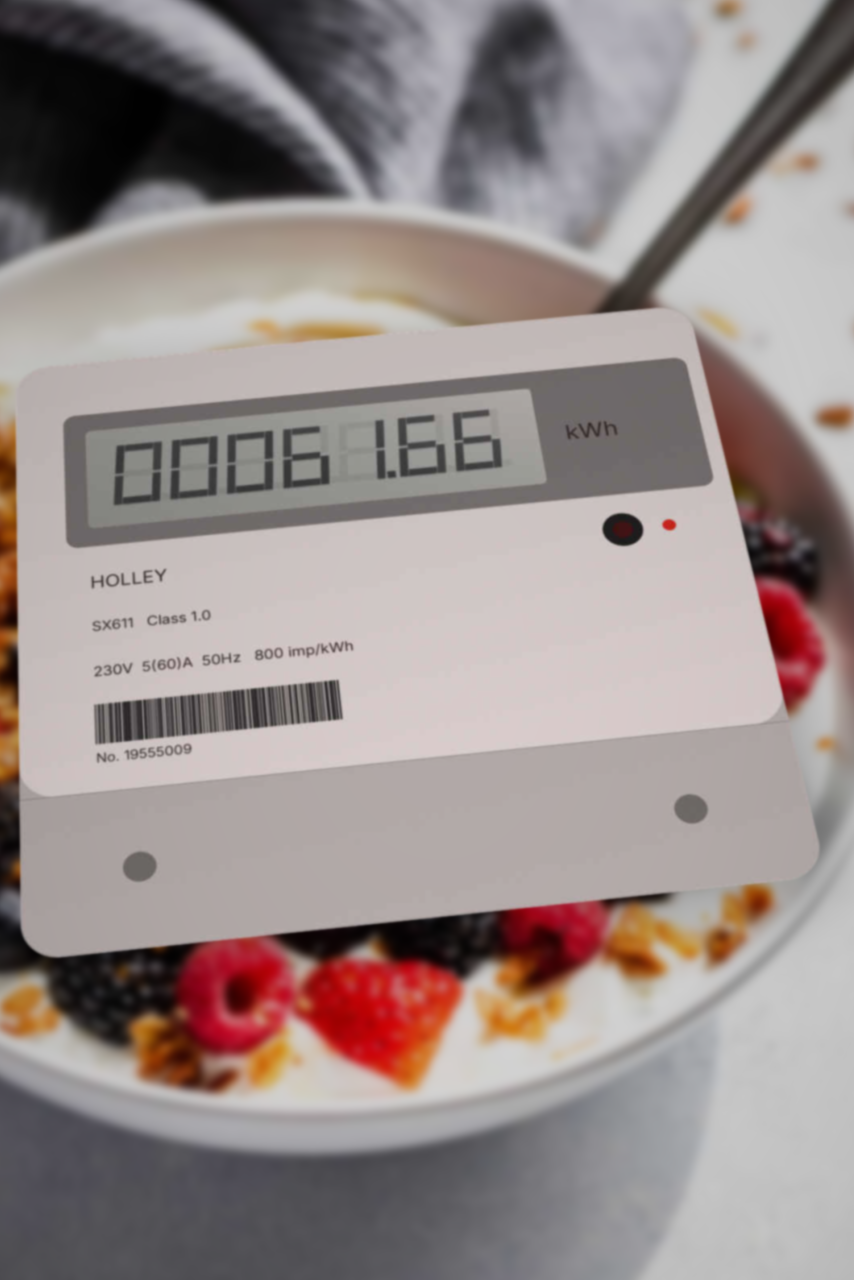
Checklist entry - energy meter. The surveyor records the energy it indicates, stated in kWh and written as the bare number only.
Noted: 61.66
